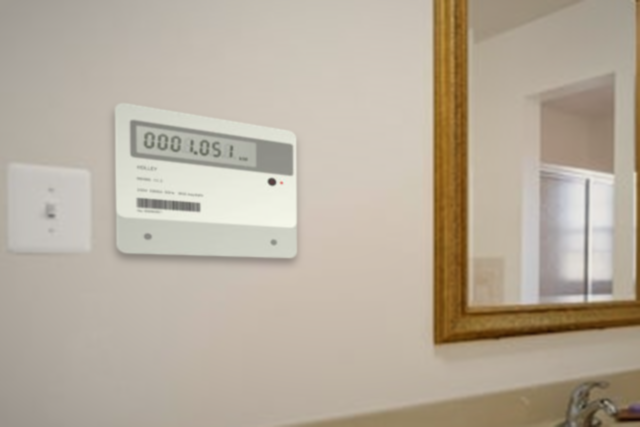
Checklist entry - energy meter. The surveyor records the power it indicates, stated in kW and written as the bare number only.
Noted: 1.051
